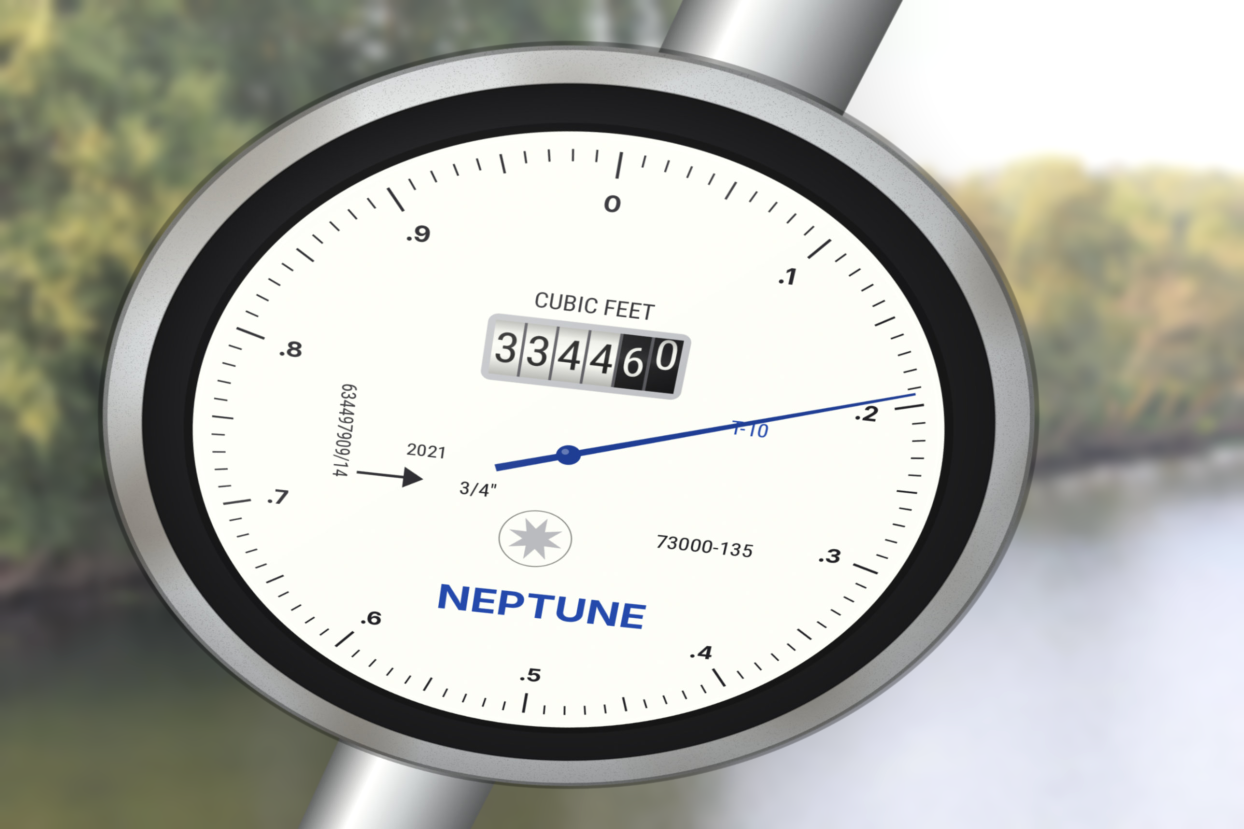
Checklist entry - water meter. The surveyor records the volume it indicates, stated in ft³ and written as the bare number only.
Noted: 334460.19
